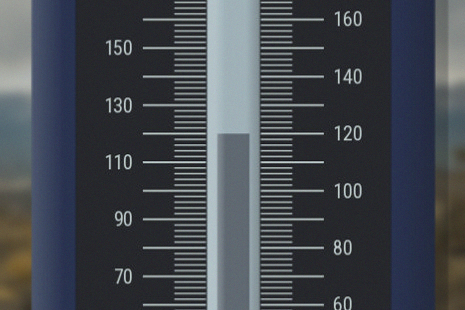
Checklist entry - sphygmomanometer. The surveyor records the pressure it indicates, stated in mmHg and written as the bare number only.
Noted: 120
